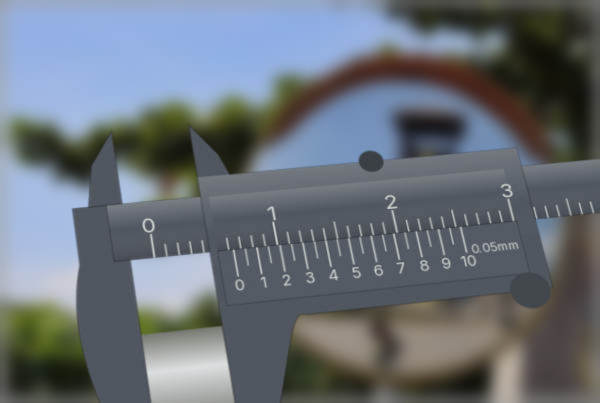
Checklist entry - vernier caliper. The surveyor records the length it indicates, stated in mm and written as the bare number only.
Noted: 6.4
